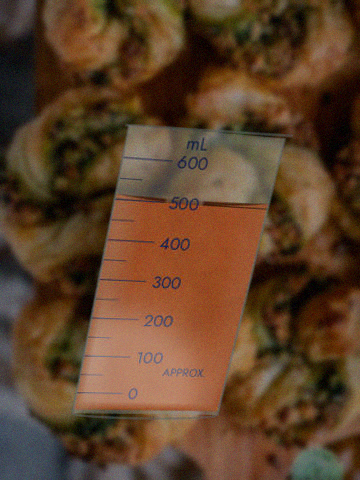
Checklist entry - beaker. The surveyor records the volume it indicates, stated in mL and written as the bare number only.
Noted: 500
